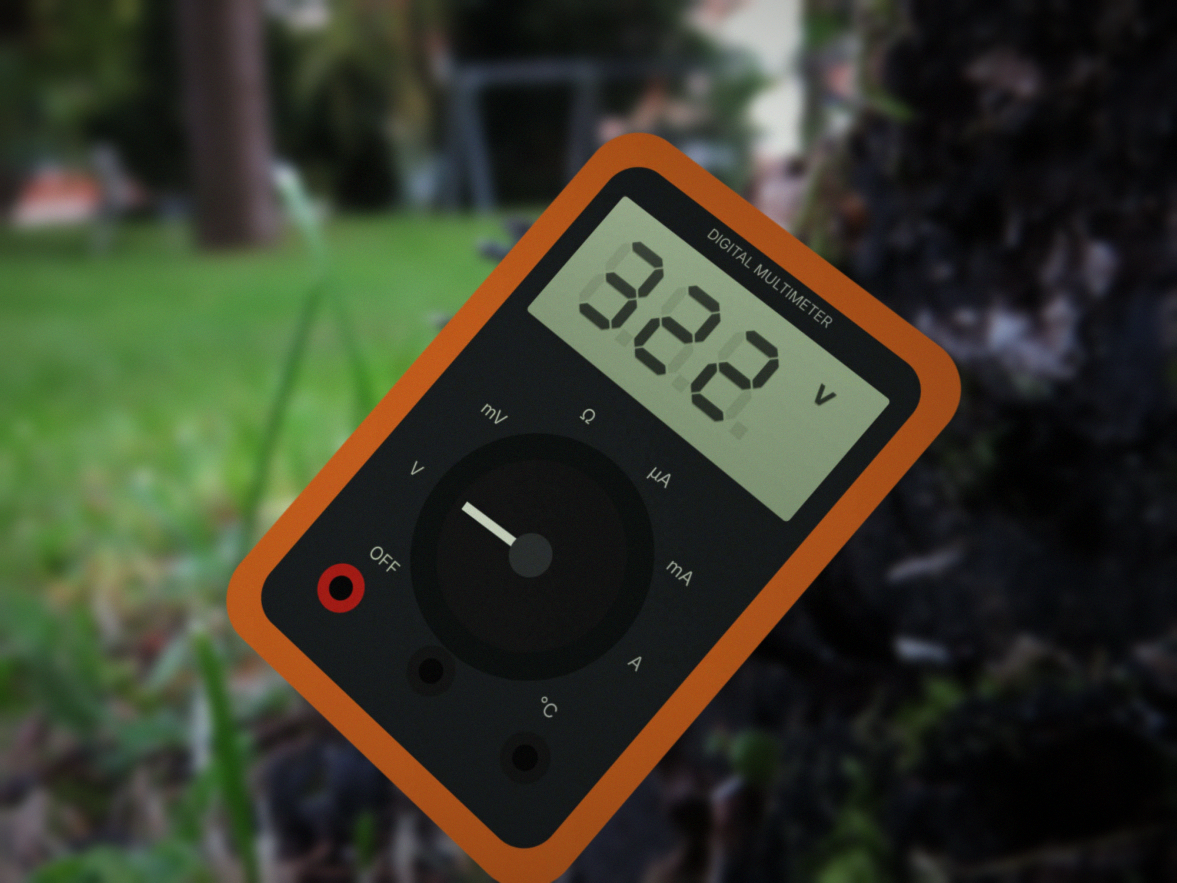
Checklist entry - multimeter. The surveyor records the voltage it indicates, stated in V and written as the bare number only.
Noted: 322
